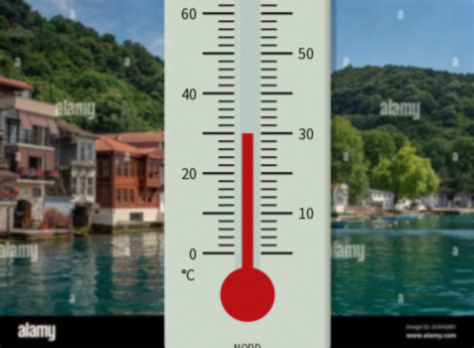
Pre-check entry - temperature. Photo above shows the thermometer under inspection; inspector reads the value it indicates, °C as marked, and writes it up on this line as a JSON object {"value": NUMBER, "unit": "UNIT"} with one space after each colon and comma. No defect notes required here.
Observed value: {"value": 30, "unit": "°C"}
